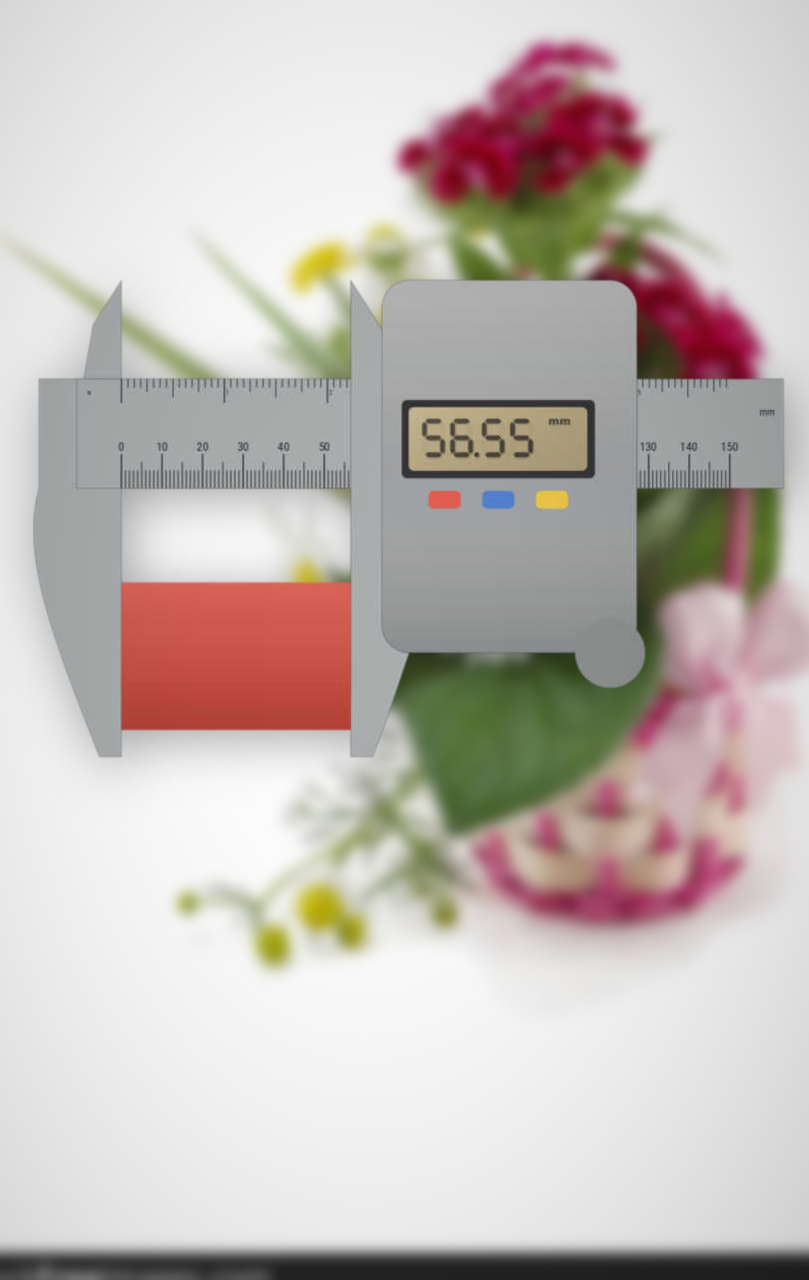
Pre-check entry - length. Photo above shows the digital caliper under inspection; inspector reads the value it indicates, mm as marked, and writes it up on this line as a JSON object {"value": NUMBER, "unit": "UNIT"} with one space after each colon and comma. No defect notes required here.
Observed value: {"value": 56.55, "unit": "mm"}
